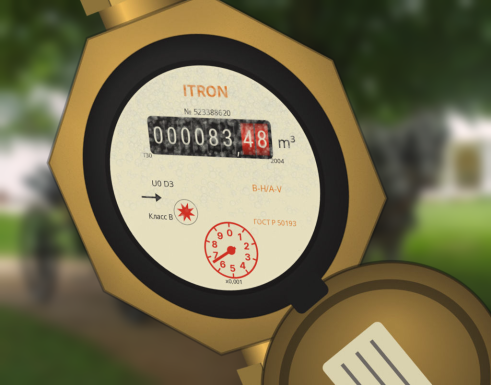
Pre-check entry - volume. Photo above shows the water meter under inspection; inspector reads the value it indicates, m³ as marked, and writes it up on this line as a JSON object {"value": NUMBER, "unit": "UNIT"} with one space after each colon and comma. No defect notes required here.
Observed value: {"value": 83.486, "unit": "m³"}
